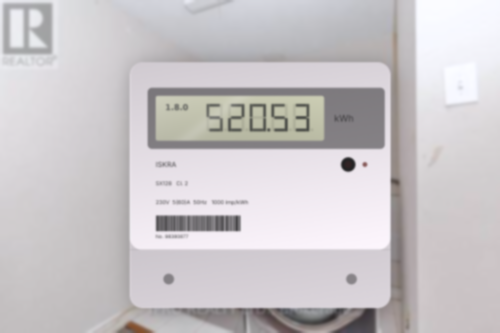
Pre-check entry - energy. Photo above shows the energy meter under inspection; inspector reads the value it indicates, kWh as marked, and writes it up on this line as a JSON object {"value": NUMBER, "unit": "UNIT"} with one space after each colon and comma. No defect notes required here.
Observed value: {"value": 520.53, "unit": "kWh"}
